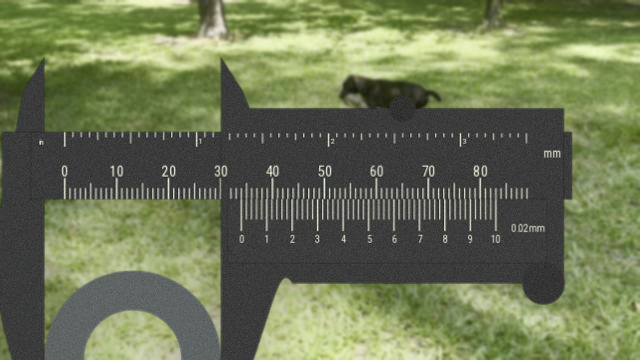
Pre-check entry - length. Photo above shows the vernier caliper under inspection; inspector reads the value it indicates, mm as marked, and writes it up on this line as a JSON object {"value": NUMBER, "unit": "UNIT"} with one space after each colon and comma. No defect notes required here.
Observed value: {"value": 34.0, "unit": "mm"}
